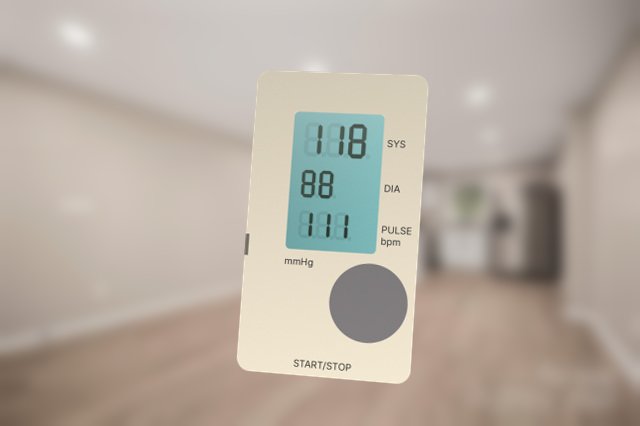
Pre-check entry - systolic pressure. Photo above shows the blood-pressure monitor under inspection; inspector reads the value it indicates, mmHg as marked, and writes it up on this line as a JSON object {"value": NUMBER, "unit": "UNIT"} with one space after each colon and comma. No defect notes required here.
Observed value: {"value": 118, "unit": "mmHg"}
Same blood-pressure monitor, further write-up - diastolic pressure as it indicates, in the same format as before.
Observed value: {"value": 88, "unit": "mmHg"}
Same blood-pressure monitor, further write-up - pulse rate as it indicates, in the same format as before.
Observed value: {"value": 111, "unit": "bpm"}
